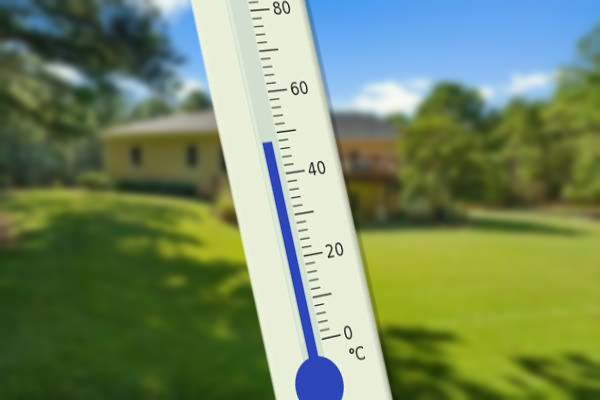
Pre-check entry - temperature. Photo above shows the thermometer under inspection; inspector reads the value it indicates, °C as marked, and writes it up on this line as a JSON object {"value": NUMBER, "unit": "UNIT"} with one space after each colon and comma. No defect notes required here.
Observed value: {"value": 48, "unit": "°C"}
